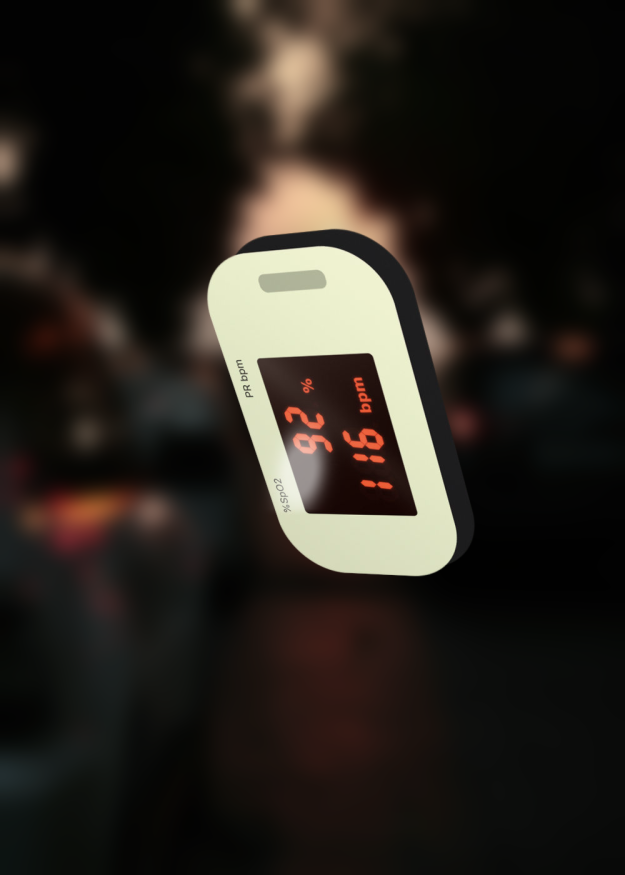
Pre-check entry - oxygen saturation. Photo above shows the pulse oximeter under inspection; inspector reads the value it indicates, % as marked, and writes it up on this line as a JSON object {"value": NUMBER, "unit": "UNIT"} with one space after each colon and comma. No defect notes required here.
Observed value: {"value": 92, "unit": "%"}
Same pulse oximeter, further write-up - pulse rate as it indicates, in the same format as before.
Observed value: {"value": 116, "unit": "bpm"}
